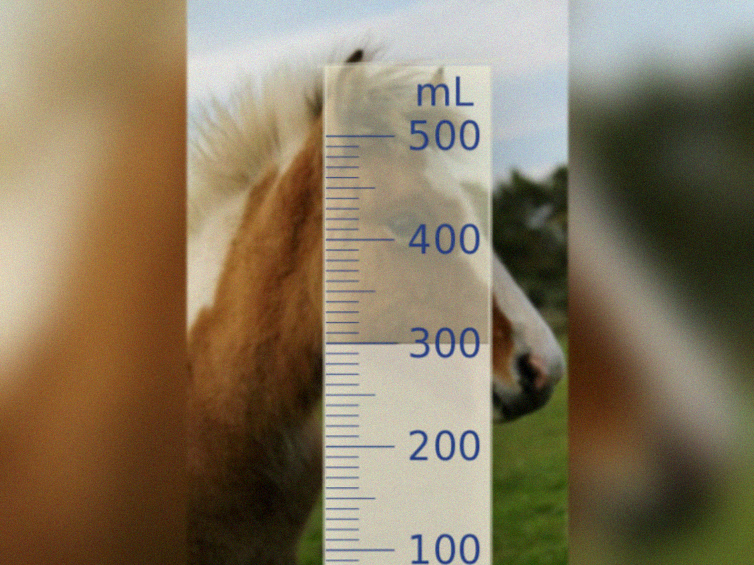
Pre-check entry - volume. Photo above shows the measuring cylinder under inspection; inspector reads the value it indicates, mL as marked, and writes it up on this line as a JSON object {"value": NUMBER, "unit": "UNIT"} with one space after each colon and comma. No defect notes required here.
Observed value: {"value": 300, "unit": "mL"}
